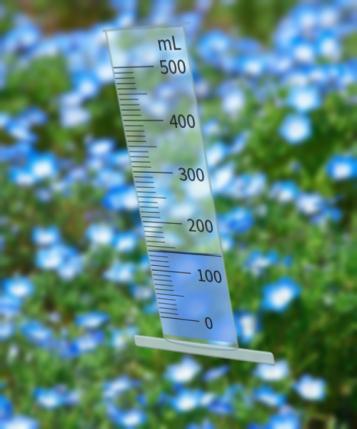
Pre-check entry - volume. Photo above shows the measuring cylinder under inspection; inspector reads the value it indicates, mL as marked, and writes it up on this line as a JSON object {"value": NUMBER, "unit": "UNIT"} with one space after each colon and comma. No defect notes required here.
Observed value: {"value": 140, "unit": "mL"}
